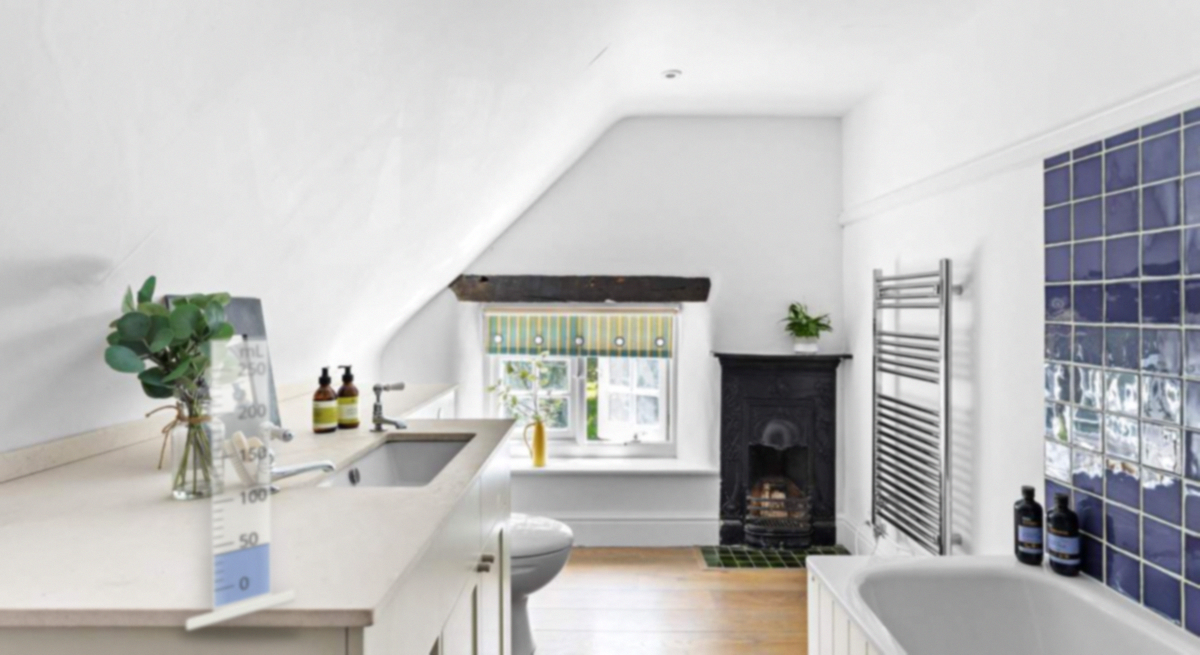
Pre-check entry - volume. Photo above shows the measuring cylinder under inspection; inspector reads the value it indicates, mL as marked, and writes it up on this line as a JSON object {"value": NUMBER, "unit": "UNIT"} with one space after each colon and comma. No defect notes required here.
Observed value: {"value": 40, "unit": "mL"}
